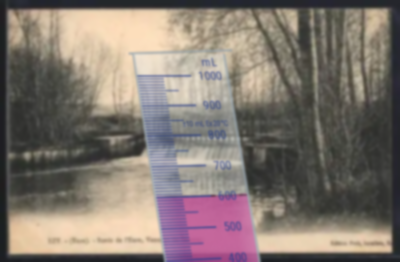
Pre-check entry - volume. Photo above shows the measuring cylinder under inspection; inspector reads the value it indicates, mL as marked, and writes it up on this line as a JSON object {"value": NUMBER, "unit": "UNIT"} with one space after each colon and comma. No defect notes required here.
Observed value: {"value": 600, "unit": "mL"}
